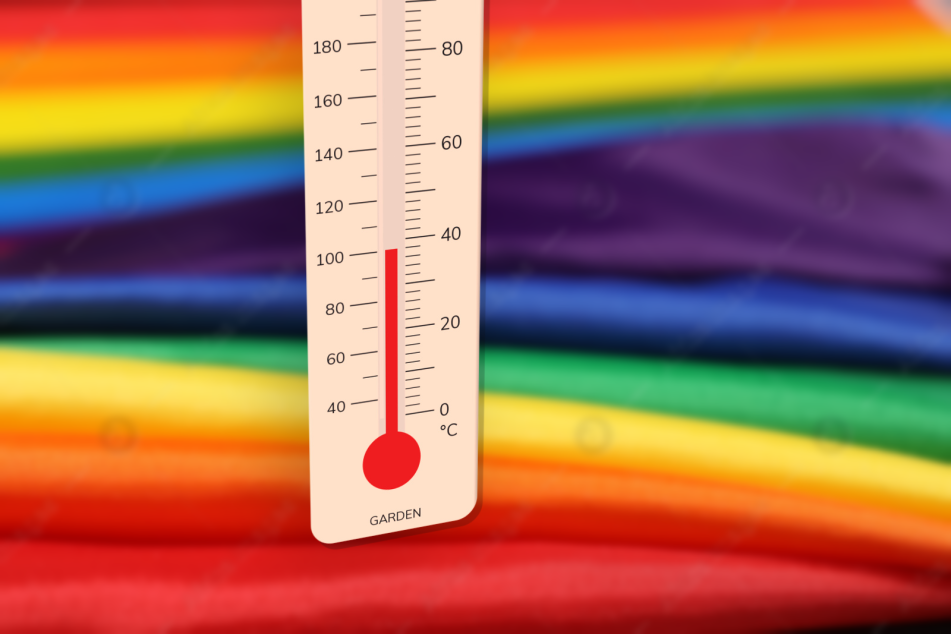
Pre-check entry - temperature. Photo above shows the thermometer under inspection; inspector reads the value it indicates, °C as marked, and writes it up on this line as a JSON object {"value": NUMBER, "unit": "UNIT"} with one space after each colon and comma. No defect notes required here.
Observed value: {"value": 38, "unit": "°C"}
